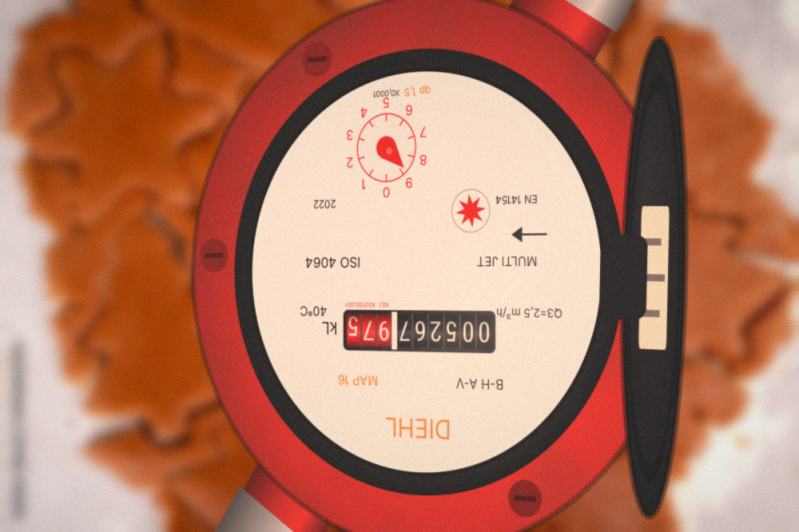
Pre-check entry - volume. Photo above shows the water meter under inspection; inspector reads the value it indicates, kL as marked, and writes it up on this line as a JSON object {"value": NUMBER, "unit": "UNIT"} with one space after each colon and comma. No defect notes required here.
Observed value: {"value": 5267.9748, "unit": "kL"}
